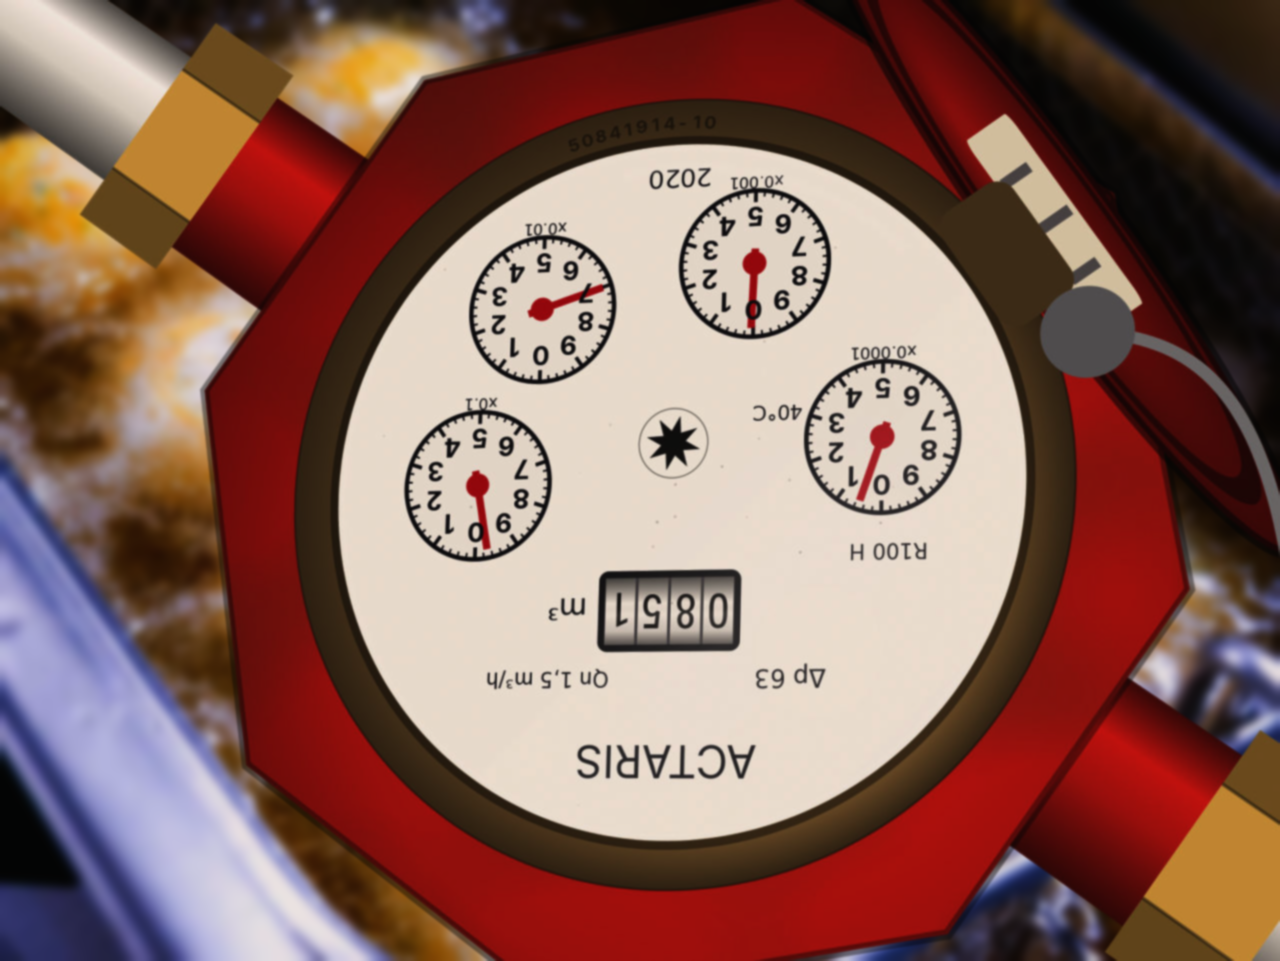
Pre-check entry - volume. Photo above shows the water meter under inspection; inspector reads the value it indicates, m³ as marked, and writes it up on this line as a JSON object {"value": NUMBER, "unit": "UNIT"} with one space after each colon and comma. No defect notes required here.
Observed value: {"value": 850.9700, "unit": "m³"}
